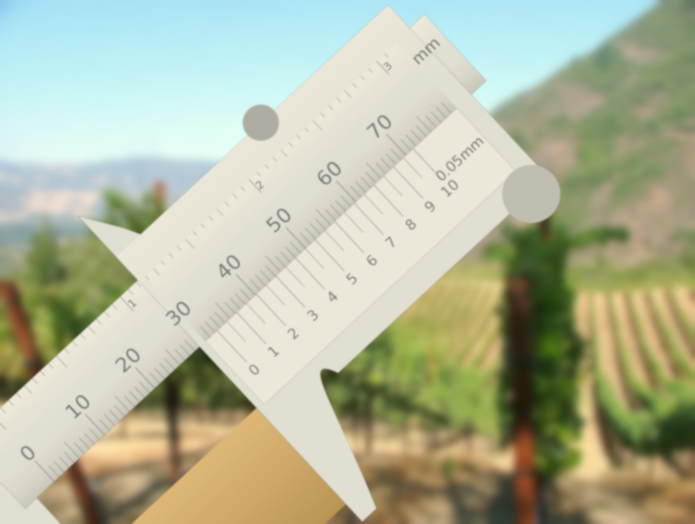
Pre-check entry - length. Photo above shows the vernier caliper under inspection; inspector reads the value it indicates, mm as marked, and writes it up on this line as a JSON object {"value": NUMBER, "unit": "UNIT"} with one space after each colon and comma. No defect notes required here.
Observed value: {"value": 32.4, "unit": "mm"}
